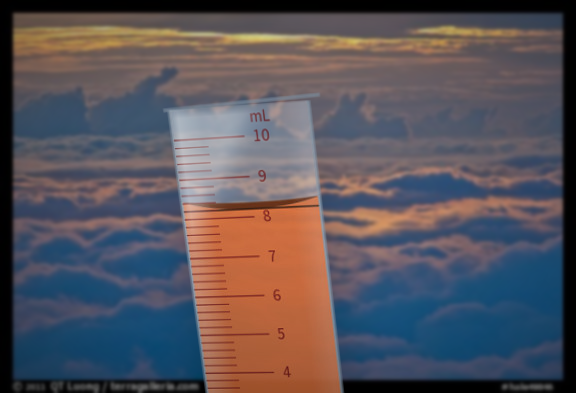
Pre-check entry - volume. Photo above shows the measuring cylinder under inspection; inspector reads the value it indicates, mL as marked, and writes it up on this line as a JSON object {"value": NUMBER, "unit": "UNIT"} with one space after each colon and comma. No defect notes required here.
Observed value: {"value": 8.2, "unit": "mL"}
